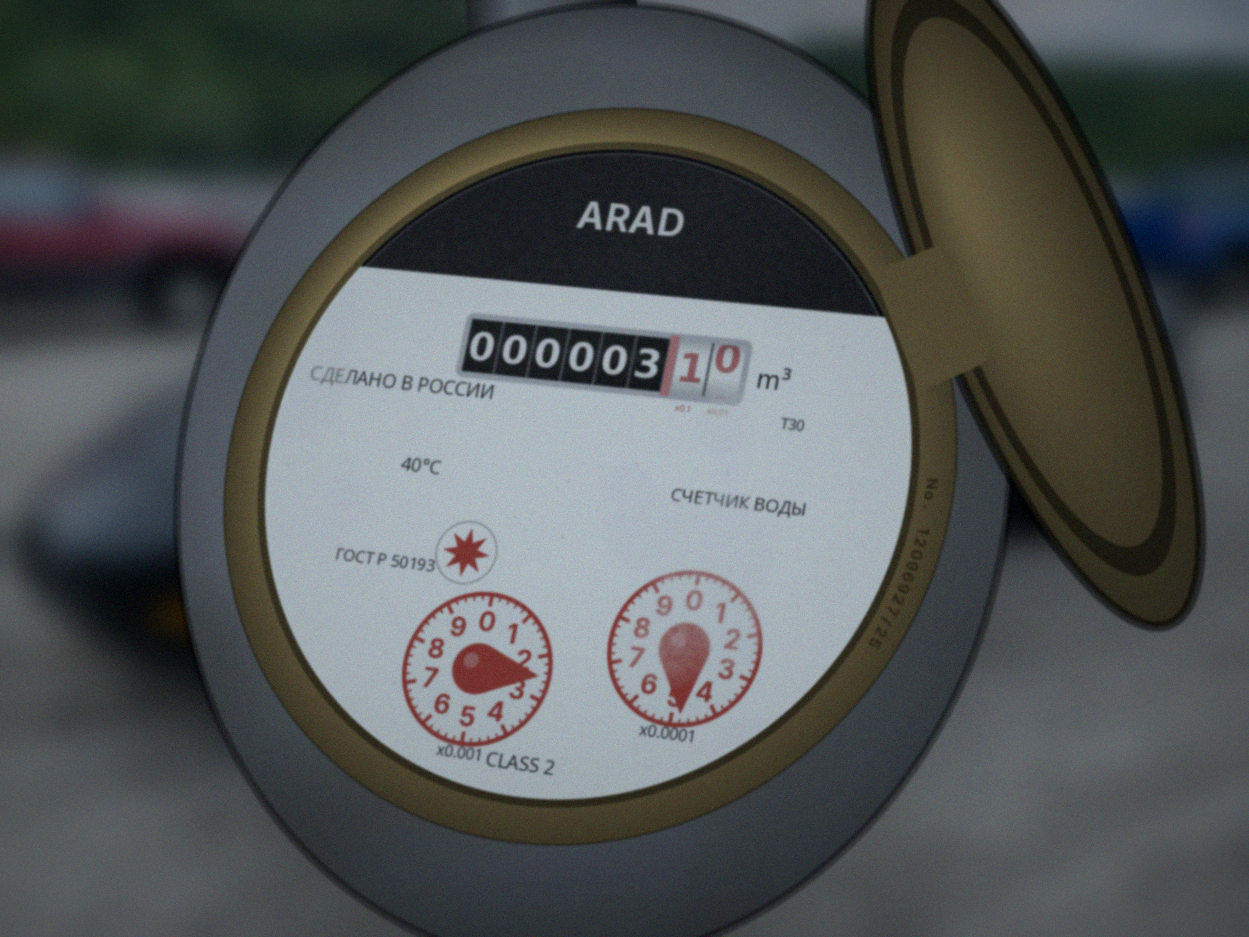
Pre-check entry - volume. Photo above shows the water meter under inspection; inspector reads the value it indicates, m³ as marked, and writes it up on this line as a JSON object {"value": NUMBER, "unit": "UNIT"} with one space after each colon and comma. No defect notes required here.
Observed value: {"value": 3.1024, "unit": "m³"}
